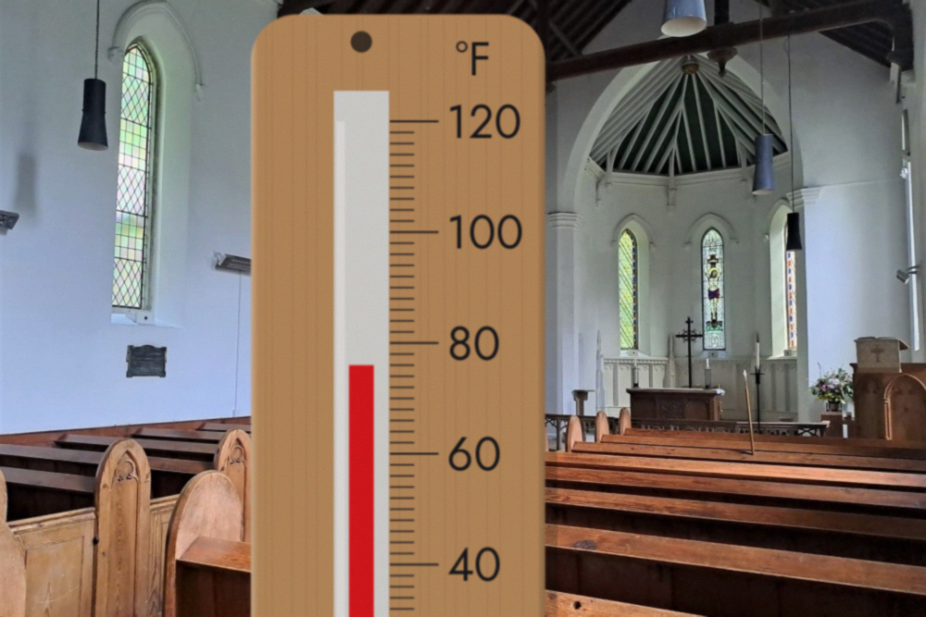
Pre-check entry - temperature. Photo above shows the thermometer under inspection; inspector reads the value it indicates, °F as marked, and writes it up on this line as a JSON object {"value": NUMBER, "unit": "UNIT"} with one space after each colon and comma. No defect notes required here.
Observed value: {"value": 76, "unit": "°F"}
